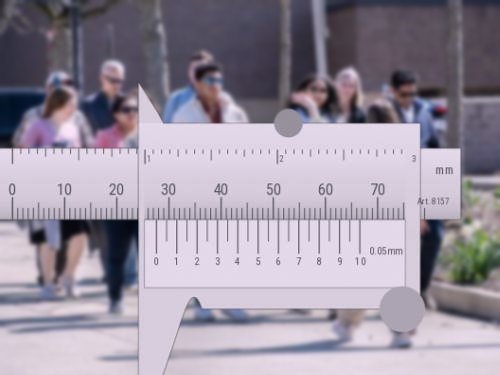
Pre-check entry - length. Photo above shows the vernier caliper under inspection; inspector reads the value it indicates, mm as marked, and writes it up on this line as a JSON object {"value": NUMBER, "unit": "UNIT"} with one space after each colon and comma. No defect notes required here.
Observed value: {"value": 27.6, "unit": "mm"}
